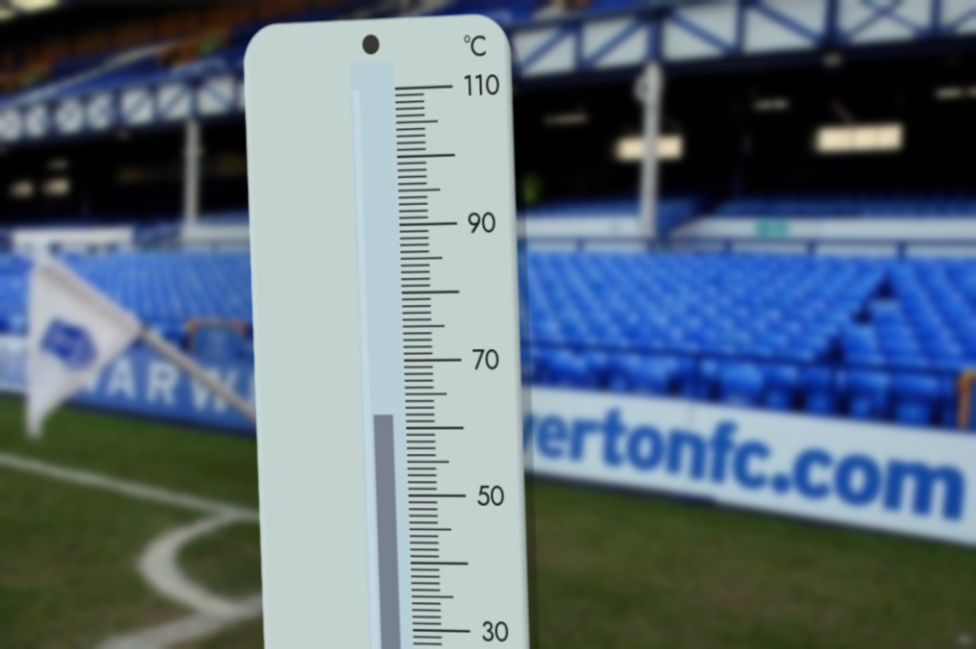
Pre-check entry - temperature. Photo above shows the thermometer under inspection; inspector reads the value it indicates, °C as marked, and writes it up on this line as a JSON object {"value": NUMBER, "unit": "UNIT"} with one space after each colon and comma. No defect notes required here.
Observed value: {"value": 62, "unit": "°C"}
